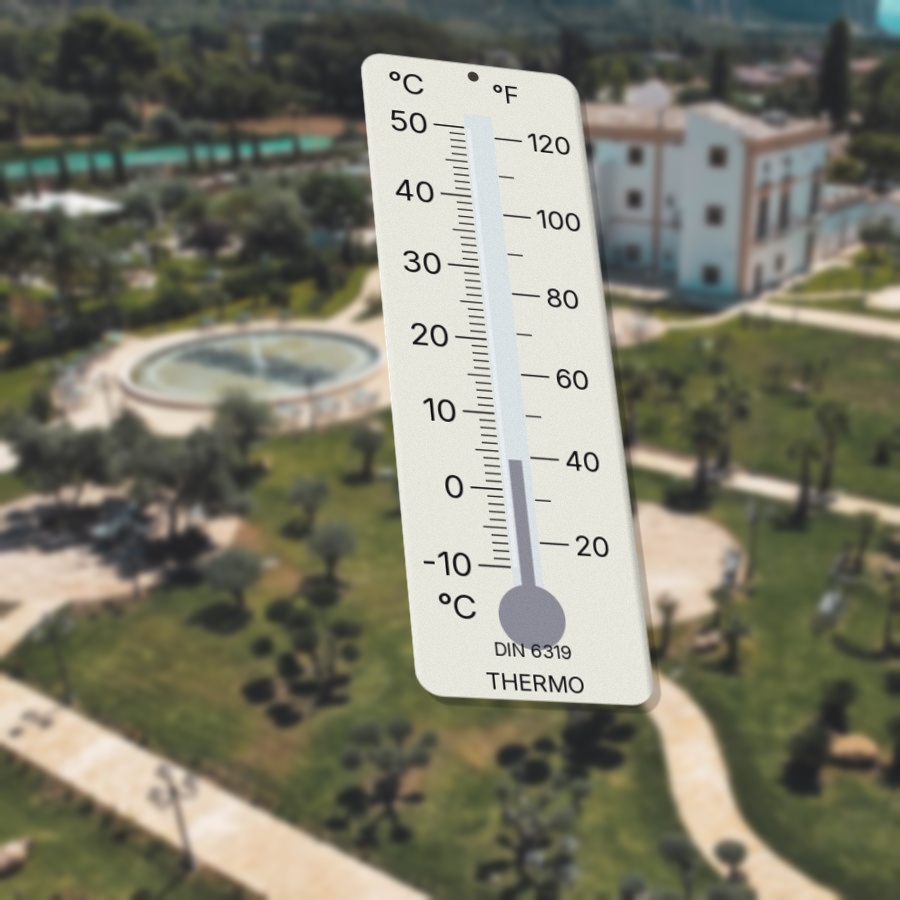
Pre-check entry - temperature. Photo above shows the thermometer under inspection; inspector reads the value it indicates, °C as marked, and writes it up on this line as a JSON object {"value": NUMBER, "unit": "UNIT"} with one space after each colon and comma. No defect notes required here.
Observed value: {"value": 4, "unit": "°C"}
